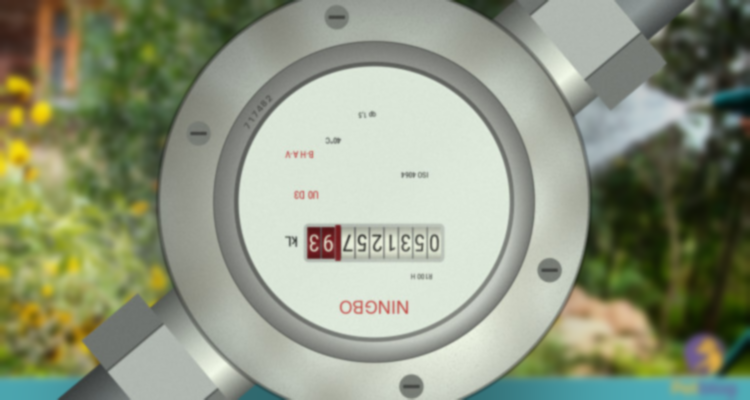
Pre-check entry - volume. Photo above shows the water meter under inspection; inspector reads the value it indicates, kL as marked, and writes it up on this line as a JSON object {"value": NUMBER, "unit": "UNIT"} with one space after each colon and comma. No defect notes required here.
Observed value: {"value": 531257.93, "unit": "kL"}
